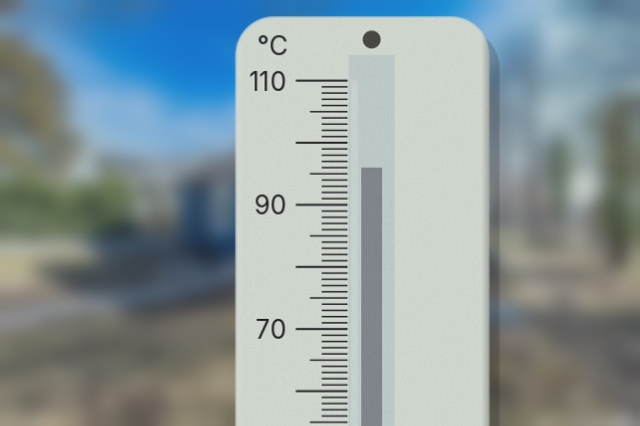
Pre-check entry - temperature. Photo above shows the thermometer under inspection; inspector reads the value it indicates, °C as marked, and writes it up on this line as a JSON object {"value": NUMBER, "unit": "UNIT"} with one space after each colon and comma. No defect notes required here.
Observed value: {"value": 96, "unit": "°C"}
